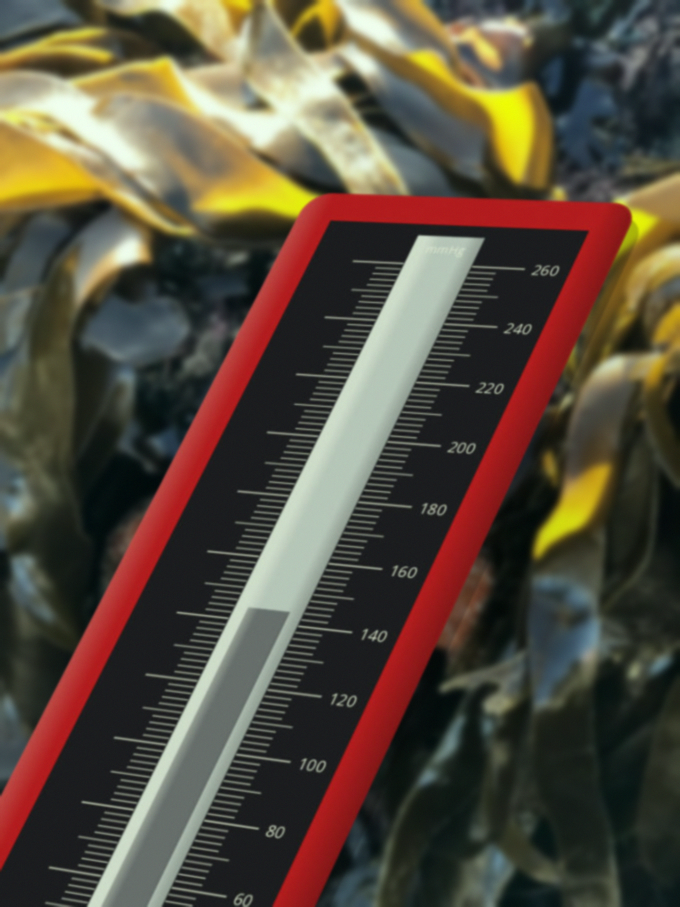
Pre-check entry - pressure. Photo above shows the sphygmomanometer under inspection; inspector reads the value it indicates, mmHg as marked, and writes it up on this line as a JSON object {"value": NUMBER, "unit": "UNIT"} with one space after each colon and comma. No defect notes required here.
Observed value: {"value": 144, "unit": "mmHg"}
